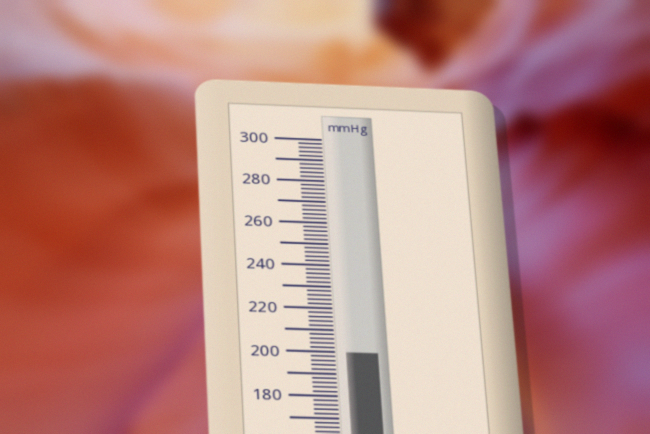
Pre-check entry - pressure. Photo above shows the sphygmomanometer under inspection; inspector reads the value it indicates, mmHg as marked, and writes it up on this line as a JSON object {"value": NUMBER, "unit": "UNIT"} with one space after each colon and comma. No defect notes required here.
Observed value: {"value": 200, "unit": "mmHg"}
